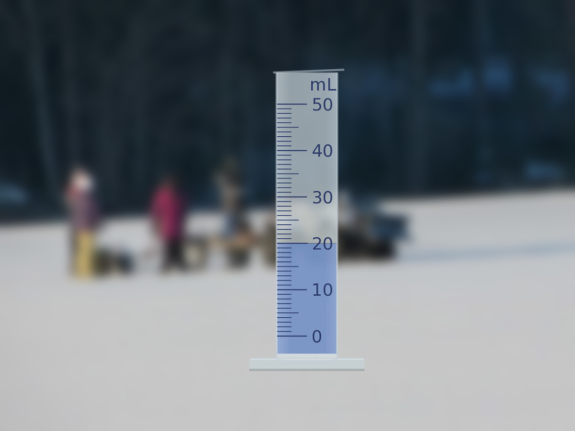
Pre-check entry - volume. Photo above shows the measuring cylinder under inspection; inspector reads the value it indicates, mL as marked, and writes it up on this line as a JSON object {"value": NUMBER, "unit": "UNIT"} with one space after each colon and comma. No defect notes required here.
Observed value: {"value": 20, "unit": "mL"}
